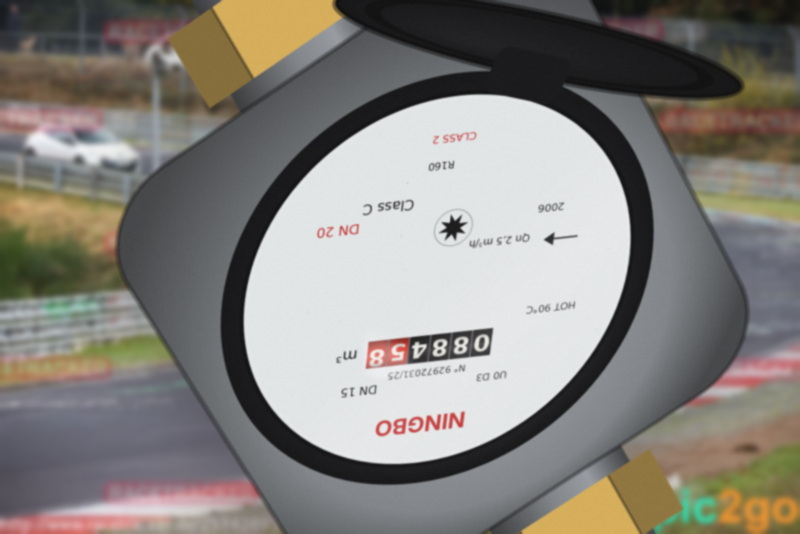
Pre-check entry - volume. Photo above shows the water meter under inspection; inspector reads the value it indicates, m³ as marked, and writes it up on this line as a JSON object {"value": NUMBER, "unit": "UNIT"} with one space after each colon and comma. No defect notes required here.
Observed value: {"value": 884.58, "unit": "m³"}
